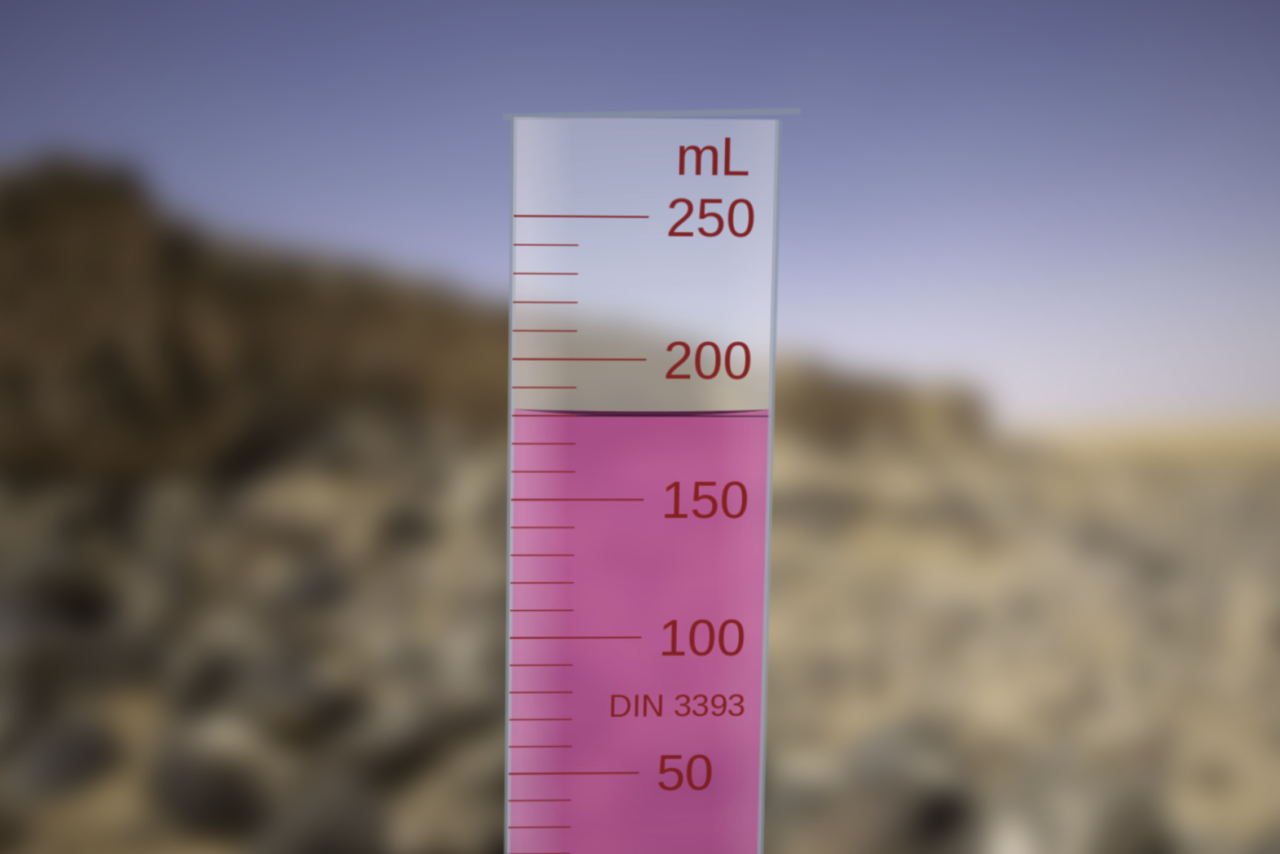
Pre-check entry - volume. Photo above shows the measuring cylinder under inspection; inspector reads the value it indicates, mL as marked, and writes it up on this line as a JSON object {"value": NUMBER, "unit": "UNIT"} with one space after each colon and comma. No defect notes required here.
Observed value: {"value": 180, "unit": "mL"}
